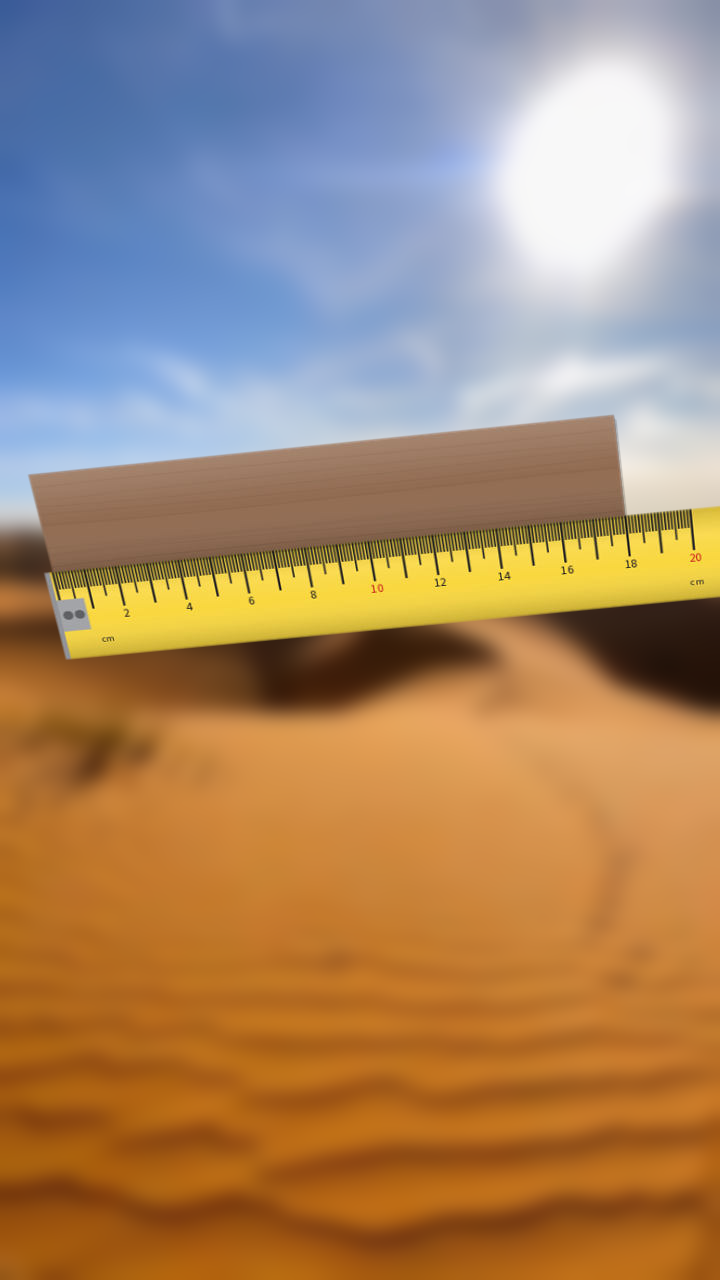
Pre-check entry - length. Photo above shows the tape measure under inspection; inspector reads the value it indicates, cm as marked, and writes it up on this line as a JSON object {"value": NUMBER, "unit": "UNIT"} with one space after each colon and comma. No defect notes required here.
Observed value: {"value": 18, "unit": "cm"}
